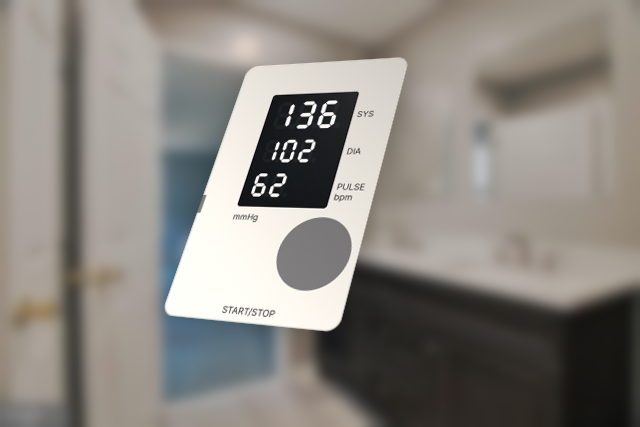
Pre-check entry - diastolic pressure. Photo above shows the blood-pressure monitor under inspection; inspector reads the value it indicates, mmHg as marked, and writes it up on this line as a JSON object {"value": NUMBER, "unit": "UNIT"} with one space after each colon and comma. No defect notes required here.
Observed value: {"value": 102, "unit": "mmHg"}
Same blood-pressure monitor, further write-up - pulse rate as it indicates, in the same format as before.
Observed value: {"value": 62, "unit": "bpm"}
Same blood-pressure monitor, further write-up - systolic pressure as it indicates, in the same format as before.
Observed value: {"value": 136, "unit": "mmHg"}
